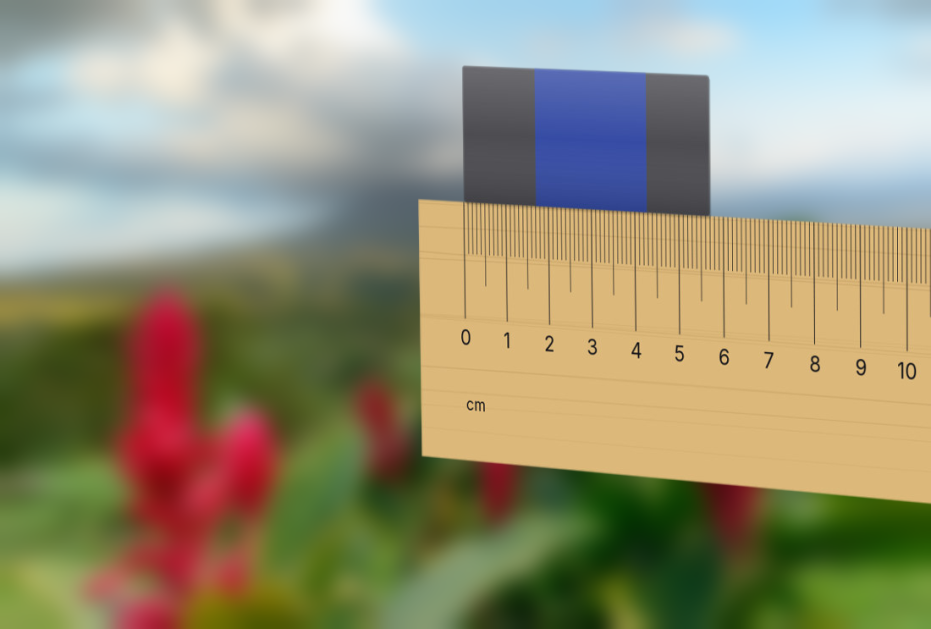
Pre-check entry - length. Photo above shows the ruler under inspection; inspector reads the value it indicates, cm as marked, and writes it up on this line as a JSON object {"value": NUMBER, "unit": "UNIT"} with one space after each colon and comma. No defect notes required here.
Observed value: {"value": 5.7, "unit": "cm"}
